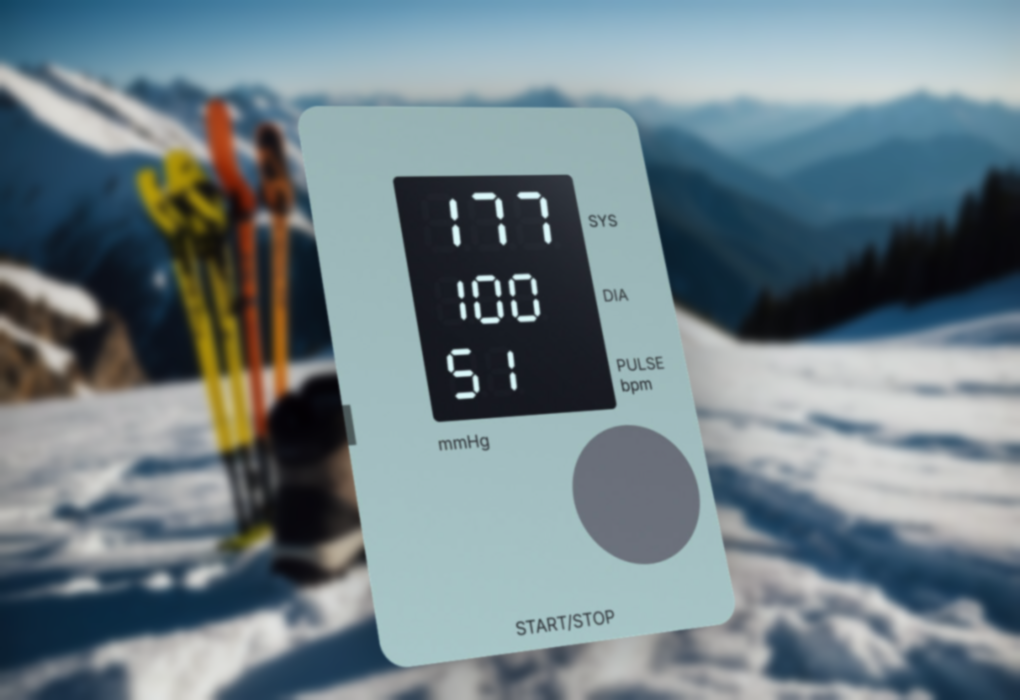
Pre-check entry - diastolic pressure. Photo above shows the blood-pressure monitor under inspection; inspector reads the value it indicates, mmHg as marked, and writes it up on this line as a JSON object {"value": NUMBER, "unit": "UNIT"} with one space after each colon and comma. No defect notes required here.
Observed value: {"value": 100, "unit": "mmHg"}
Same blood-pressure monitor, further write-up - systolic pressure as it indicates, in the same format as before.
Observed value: {"value": 177, "unit": "mmHg"}
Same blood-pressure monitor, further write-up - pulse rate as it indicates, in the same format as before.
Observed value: {"value": 51, "unit": "bpm"}
